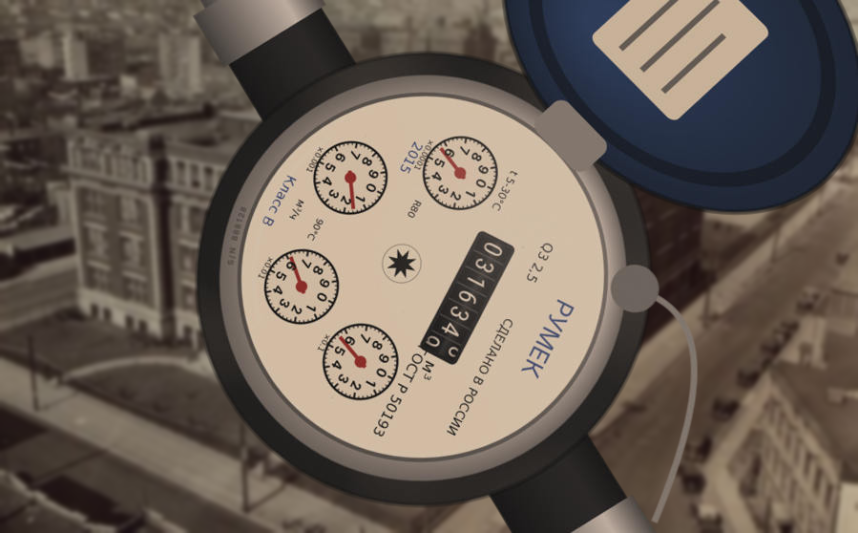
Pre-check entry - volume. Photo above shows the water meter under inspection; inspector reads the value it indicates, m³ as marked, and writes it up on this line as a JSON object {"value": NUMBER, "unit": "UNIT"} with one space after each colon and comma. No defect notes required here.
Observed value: {"value": 316348.5615, "unit": "m³"}
